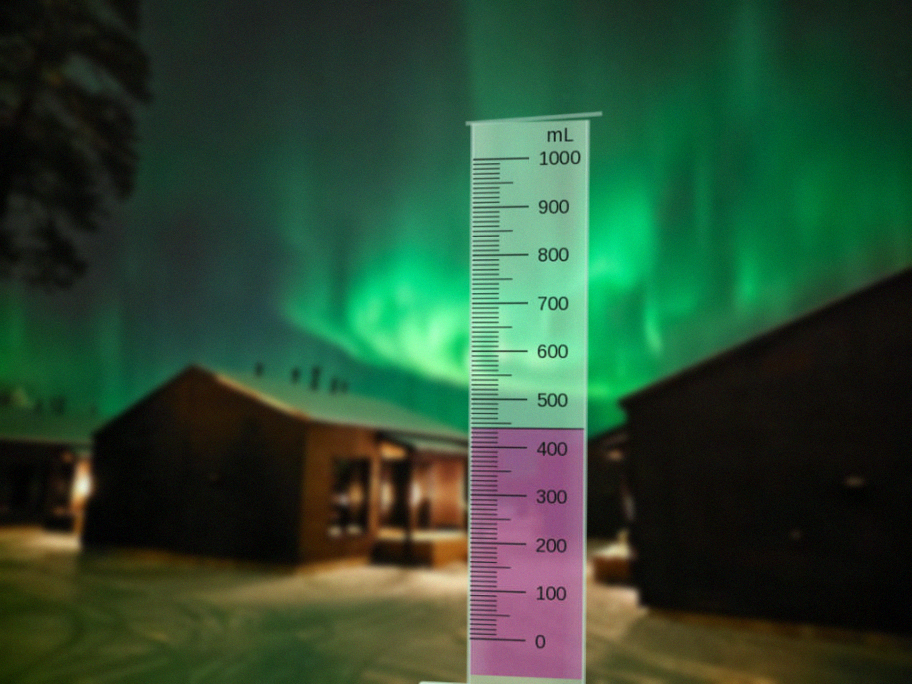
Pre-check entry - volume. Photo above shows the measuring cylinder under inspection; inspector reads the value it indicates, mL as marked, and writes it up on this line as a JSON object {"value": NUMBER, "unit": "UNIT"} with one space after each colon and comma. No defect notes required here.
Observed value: {"value": 440, "unit": "mL"}
